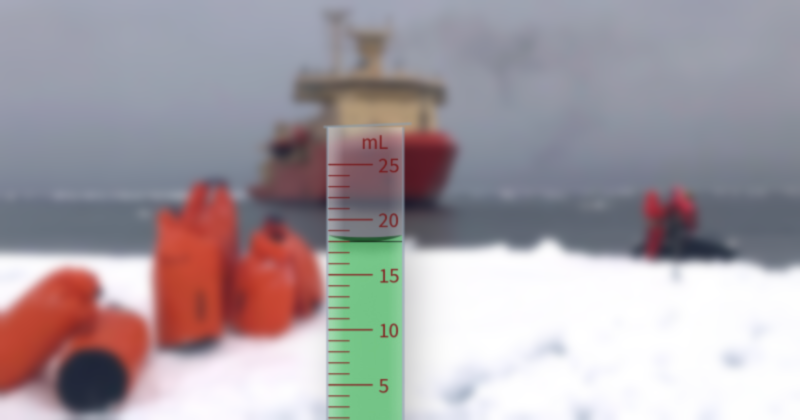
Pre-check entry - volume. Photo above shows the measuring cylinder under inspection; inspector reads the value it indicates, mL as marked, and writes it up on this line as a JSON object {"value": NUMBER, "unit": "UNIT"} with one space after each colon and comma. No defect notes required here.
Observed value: {"value": 18, "unit": "mL"}
